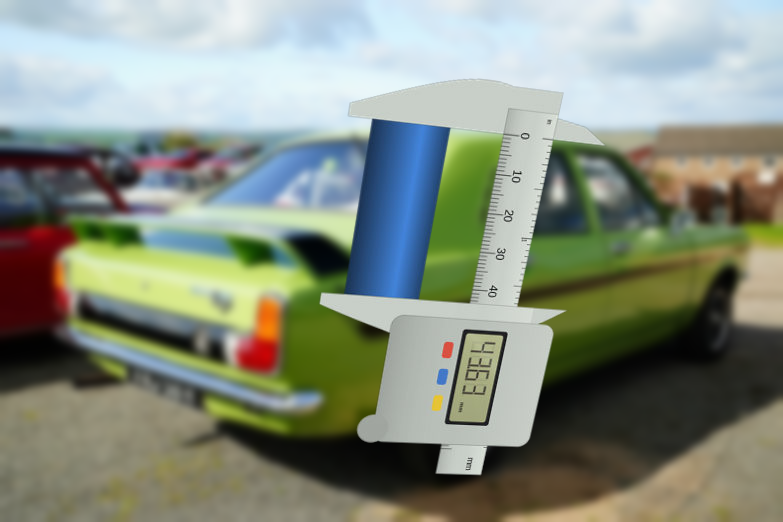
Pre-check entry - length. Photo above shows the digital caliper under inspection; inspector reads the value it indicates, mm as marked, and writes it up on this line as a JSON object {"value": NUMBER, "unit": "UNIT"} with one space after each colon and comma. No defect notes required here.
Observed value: {"value": 43.63, "unit": "mm"}
